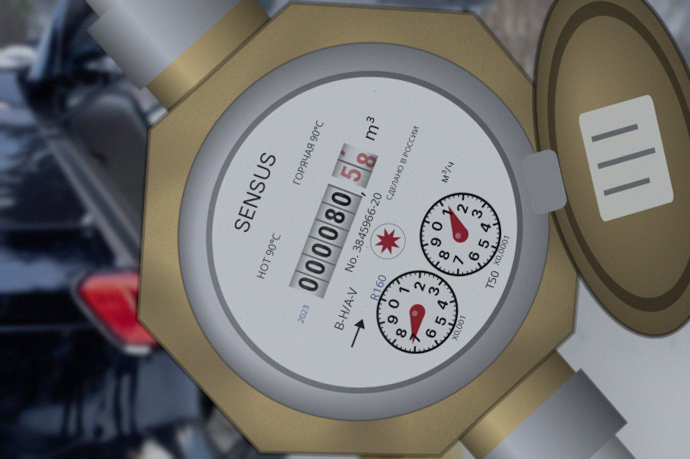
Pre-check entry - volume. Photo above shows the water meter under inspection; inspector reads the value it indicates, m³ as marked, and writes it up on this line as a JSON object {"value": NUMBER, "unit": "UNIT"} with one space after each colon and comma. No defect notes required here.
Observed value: {"value": 80.5771, "unit": "m³"}
